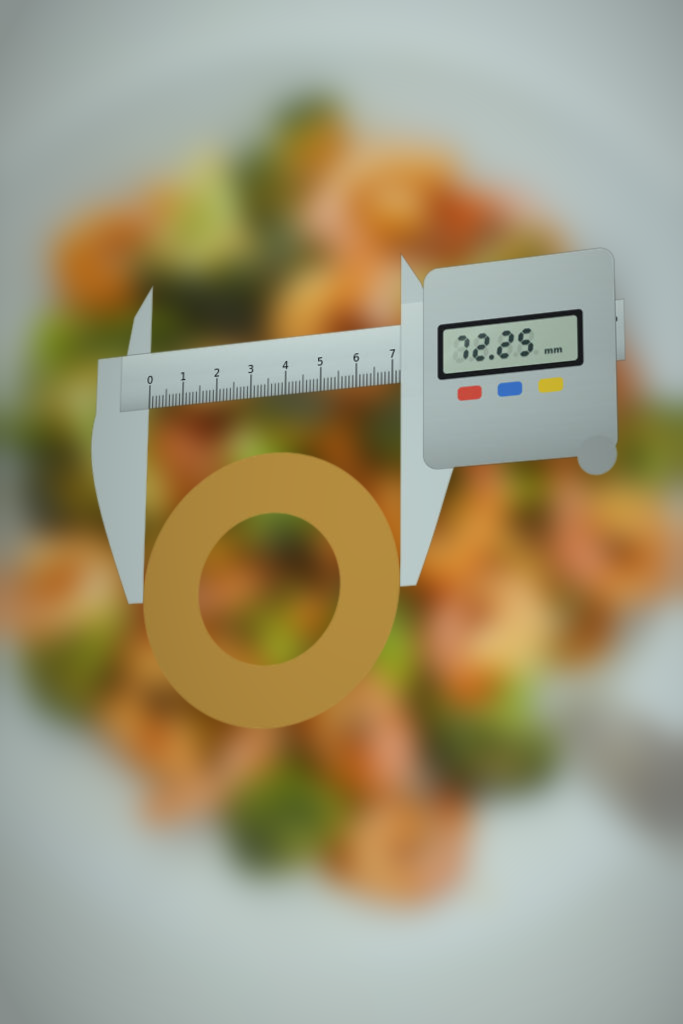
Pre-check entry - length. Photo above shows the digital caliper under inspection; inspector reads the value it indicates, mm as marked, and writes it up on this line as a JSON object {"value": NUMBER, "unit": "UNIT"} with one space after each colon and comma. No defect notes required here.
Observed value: {"value": 72.25, "unit": "mm"}
